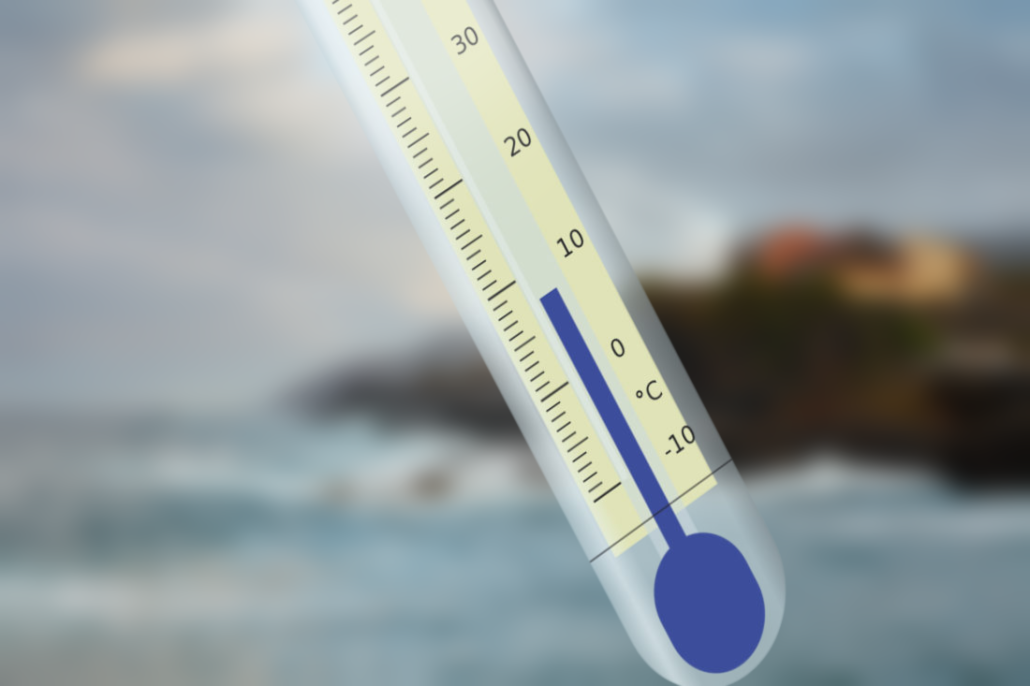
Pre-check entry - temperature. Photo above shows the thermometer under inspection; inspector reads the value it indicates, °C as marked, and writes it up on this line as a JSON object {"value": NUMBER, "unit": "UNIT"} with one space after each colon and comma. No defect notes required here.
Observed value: {"value": 7.5, "unit": "°C"}
